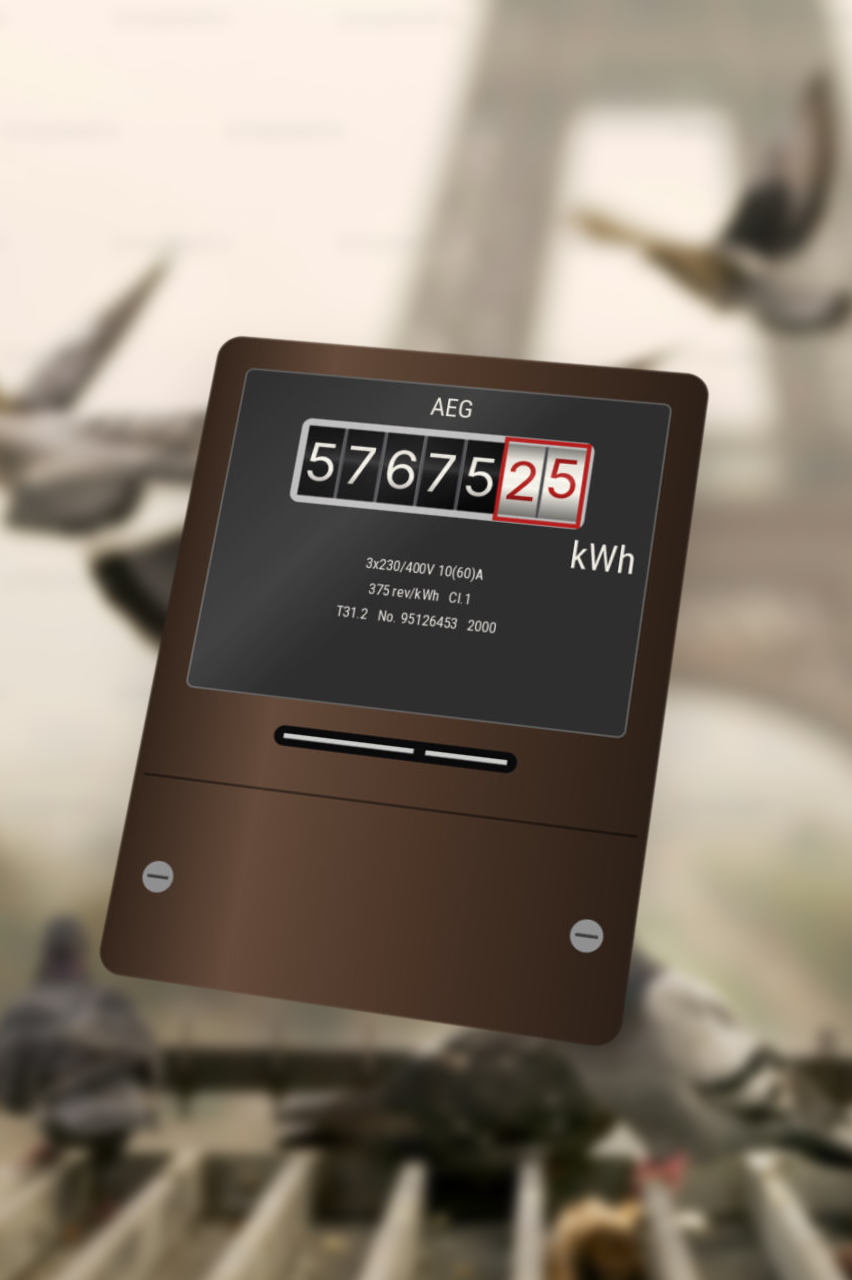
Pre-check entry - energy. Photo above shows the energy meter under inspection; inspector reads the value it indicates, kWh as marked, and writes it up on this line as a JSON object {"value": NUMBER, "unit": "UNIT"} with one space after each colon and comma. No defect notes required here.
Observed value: {"value": 57675.25, "unit": "kWh"}
